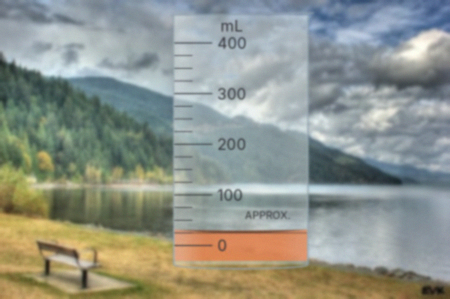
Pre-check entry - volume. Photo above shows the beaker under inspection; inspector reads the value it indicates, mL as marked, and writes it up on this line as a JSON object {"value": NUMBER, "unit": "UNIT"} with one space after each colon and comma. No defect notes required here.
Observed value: {"value": 25, "unit": "mL"}
